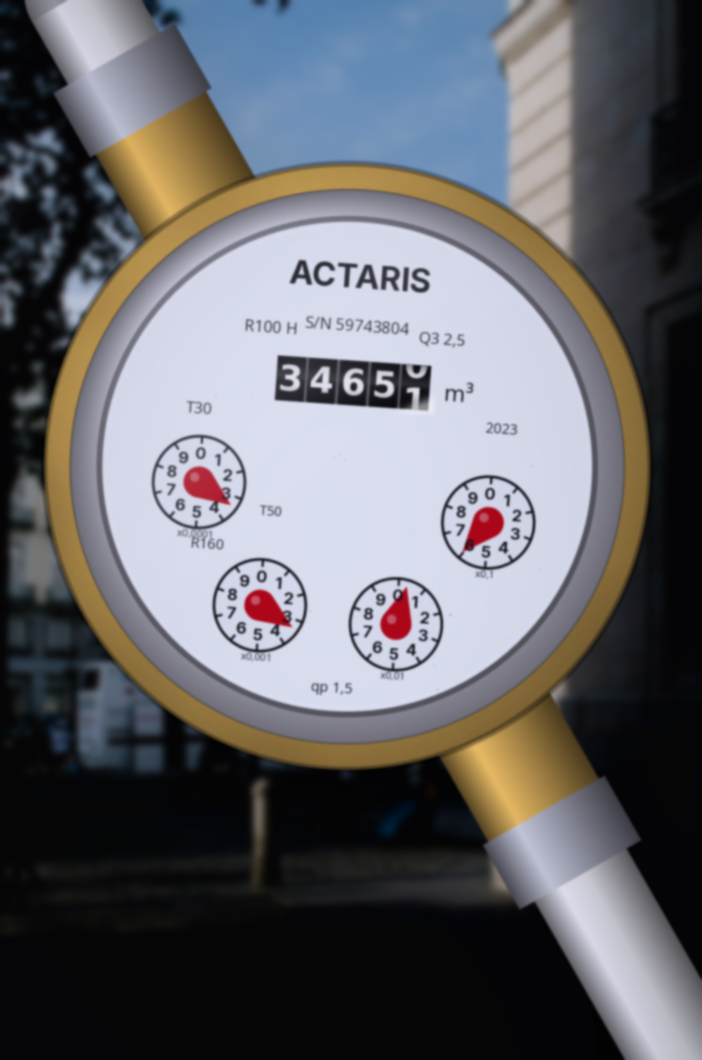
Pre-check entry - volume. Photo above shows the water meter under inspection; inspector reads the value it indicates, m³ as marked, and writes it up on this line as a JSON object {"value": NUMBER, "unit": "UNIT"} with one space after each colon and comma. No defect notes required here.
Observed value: {"value": 34650.6033, "unit": "m³"}
